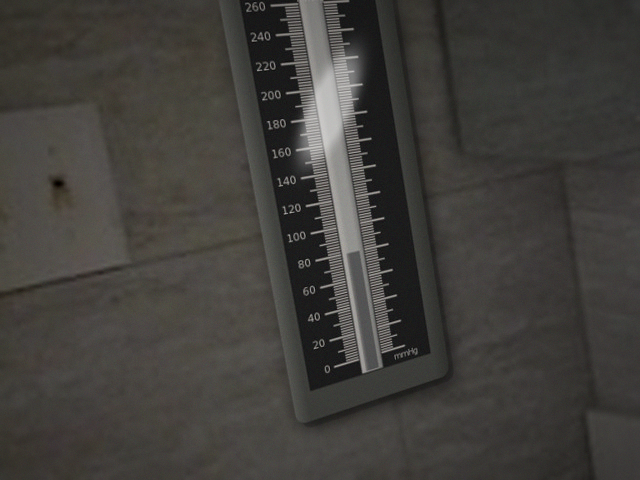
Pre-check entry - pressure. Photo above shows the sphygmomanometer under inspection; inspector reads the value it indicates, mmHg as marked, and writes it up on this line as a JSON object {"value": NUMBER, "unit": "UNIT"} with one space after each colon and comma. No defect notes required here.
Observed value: {"value": 80, "unit": "mmHg"}
